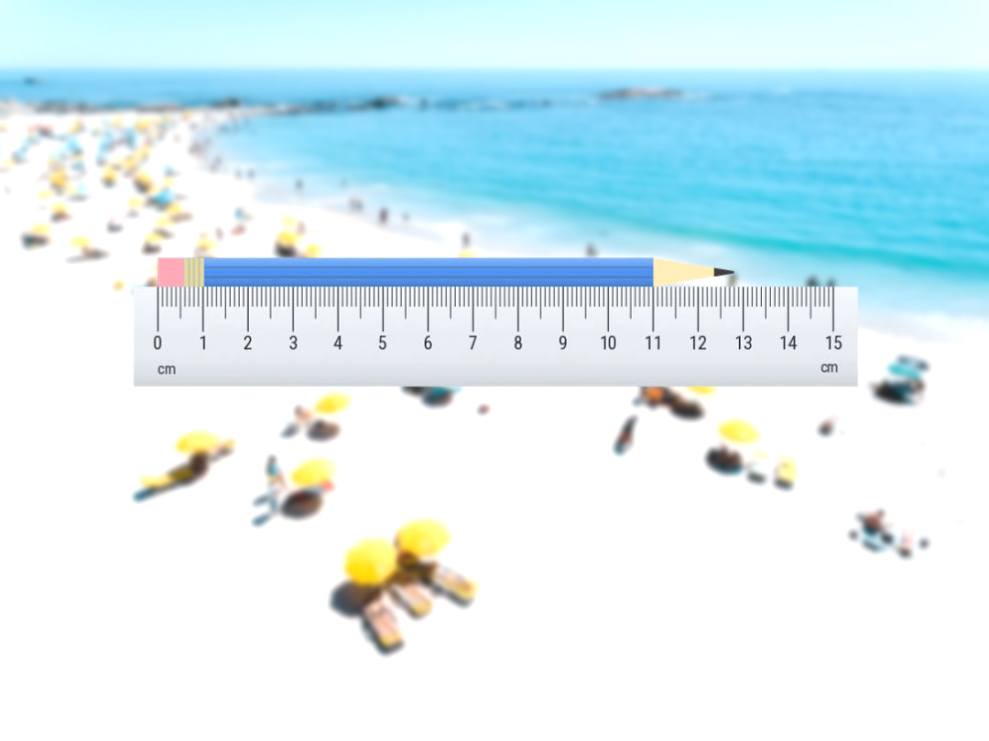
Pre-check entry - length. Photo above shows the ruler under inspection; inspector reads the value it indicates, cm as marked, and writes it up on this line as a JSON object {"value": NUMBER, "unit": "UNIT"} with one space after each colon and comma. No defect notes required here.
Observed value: {"value": 12.8, "unit": "cm"}
